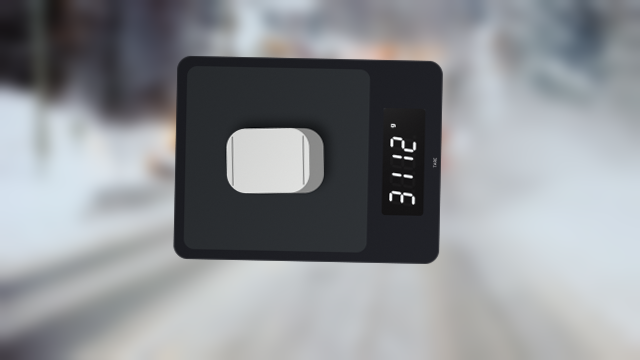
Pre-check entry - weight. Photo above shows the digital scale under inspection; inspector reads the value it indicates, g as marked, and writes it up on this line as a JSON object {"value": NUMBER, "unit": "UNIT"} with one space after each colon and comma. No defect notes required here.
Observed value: {"value": 3112, "unit": "g"}
